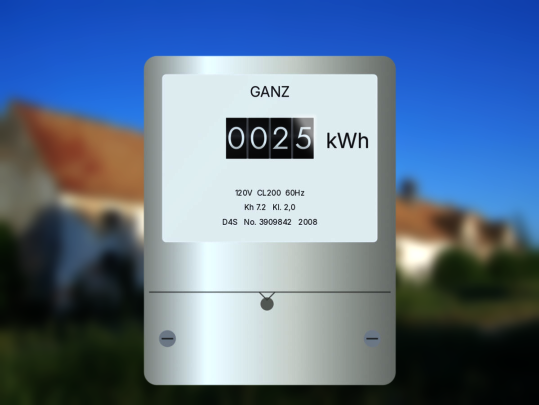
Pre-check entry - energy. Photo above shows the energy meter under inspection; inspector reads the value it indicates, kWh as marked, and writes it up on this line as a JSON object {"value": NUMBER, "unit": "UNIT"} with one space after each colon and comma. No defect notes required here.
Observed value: {"value": 25, "unit": "kWh"}
